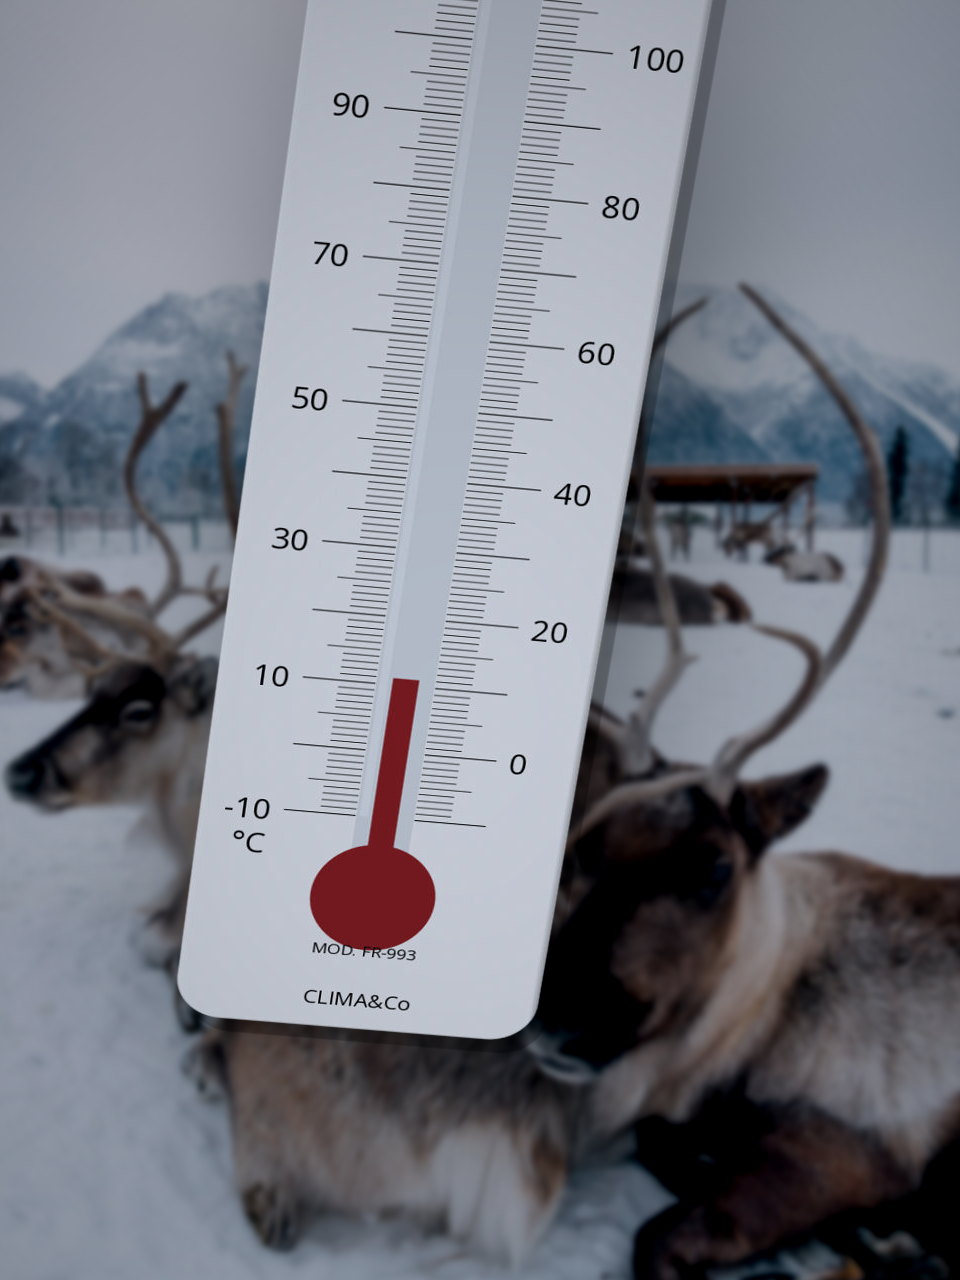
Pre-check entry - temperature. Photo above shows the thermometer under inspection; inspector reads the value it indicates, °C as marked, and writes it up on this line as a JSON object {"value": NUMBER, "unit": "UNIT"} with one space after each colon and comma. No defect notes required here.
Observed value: {"value": 11, "unit": "°C"}
